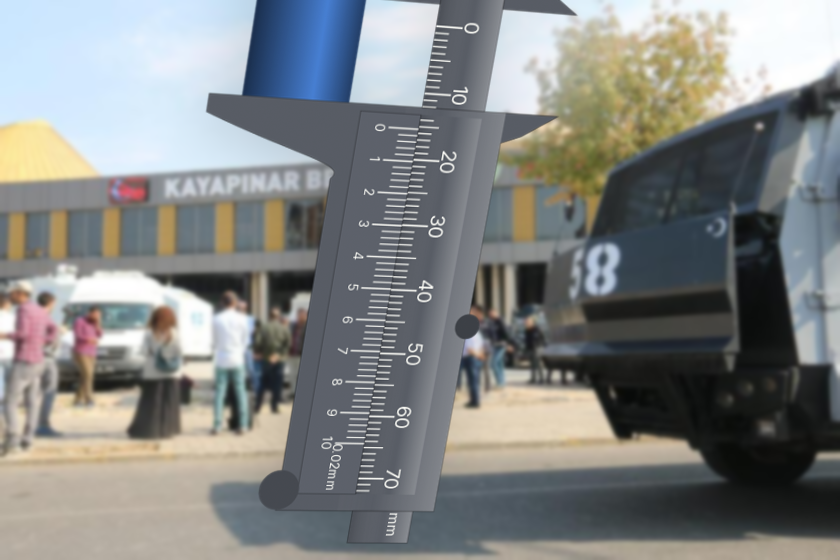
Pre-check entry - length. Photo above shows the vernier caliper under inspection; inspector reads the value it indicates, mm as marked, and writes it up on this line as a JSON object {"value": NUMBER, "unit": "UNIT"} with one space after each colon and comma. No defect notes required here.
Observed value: {"value": 15.4, "unit": "mm"}
